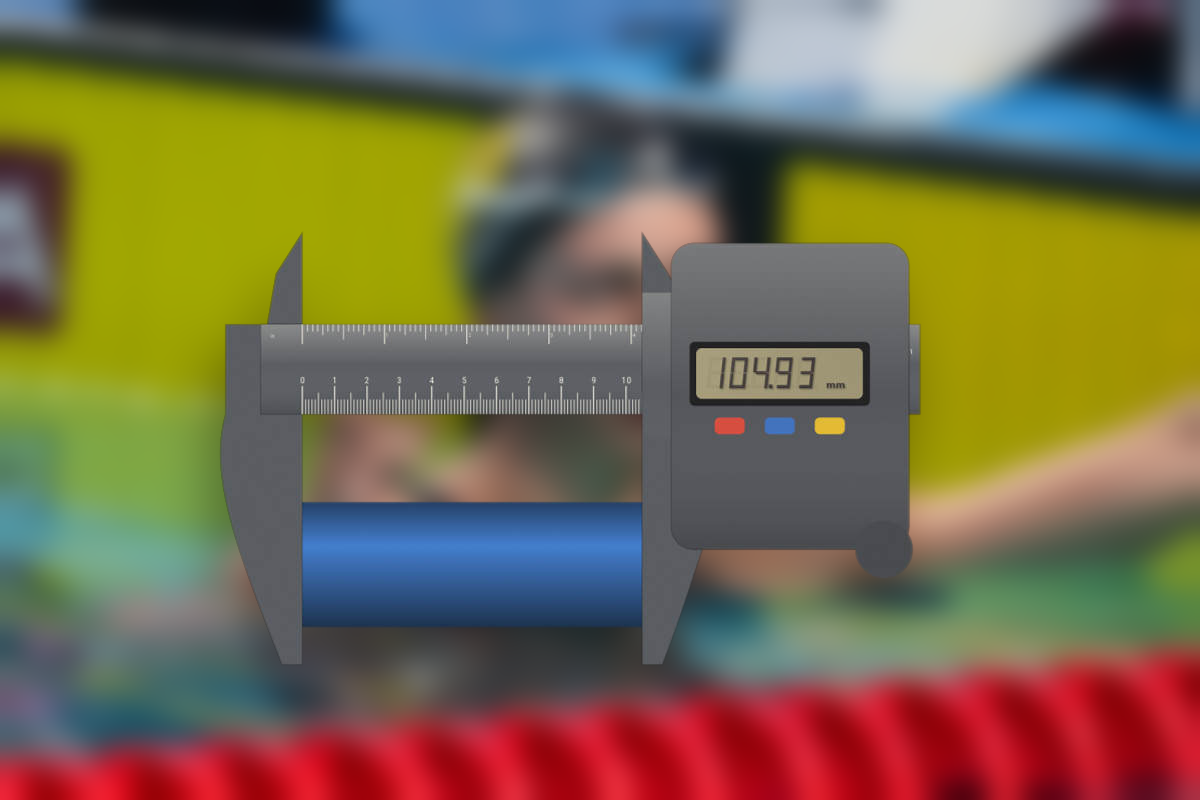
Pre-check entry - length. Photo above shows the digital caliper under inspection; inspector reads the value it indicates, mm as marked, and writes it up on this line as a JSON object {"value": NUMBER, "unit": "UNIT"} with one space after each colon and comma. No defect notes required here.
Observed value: {"value": 104.93, "unit": "mm"}
